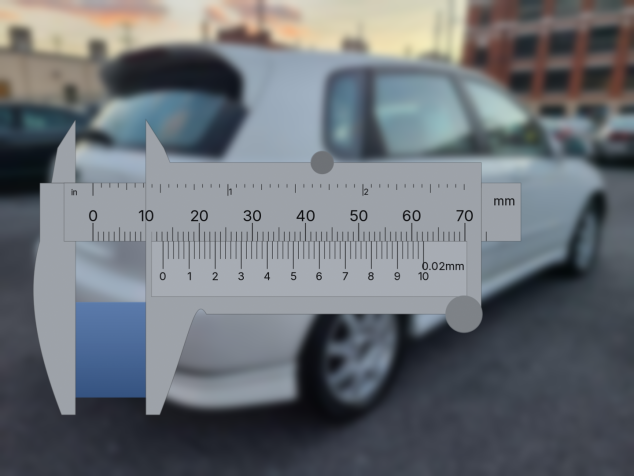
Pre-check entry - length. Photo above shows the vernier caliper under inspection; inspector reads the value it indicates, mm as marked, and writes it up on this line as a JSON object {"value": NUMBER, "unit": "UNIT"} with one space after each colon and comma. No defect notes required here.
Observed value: {"value": 13.2, "unit": "mm"}
